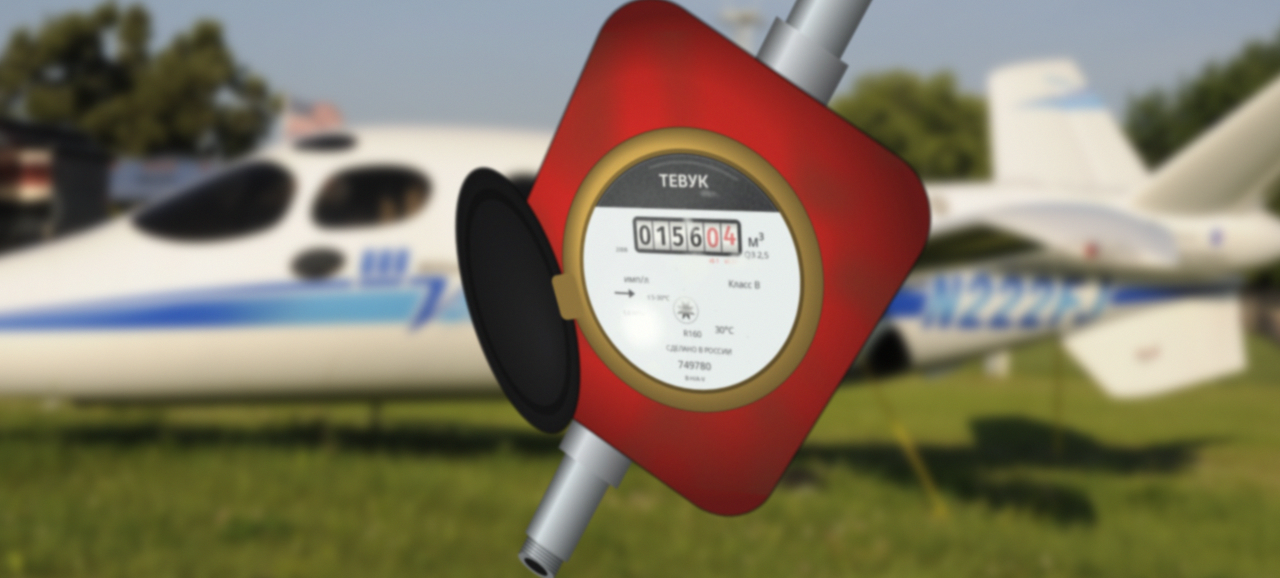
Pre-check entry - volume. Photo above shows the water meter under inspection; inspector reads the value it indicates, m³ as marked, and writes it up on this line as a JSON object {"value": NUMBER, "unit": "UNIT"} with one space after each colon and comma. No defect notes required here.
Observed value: {"value": 156.04, "unit": "m³"}
